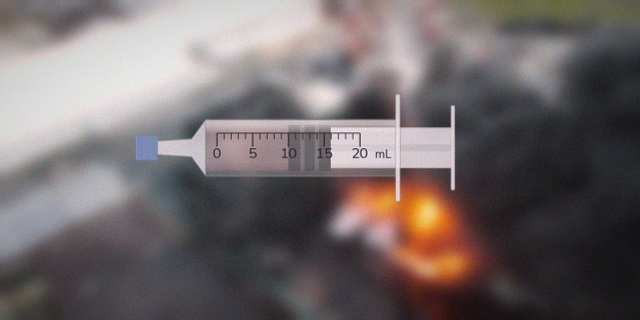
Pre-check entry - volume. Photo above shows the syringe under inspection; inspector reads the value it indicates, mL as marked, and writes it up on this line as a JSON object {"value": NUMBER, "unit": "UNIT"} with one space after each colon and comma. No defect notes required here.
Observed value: {"value": 10, "unit": "mL"}
